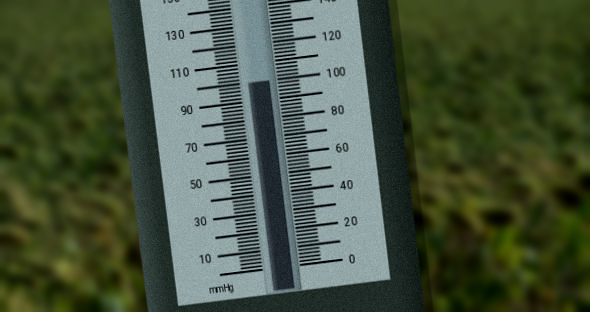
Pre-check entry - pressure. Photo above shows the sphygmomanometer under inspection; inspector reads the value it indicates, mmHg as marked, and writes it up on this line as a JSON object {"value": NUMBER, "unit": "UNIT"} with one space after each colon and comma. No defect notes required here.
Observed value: {"value": 100, "unit": "mmHg"}
